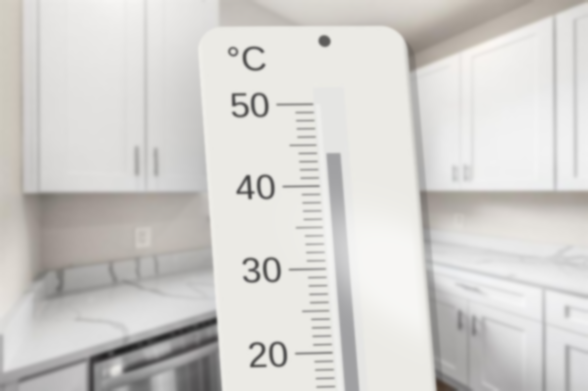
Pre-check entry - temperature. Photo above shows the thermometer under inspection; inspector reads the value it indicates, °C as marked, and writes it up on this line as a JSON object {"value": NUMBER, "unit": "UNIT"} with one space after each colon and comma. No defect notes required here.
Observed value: {"value": 44, "unit": "°C"}
